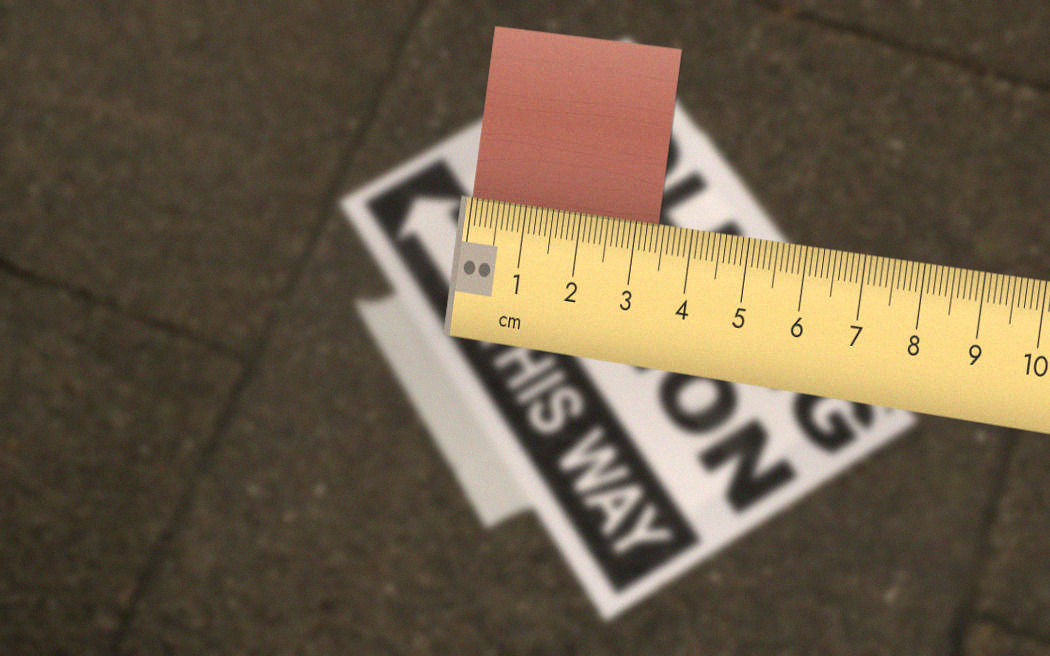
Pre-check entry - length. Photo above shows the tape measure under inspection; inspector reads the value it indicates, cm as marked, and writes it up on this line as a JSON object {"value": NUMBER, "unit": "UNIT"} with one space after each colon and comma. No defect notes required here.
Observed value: {"value": 3.4, "unit": "cm"}
